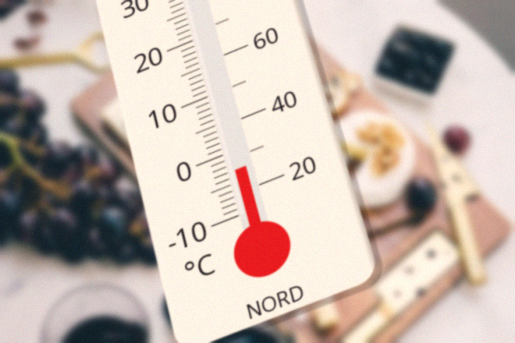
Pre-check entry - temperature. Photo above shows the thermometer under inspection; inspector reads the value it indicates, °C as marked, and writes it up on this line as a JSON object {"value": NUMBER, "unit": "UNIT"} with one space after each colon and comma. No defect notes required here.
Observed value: {"value": -3, "unit": "°C"}
